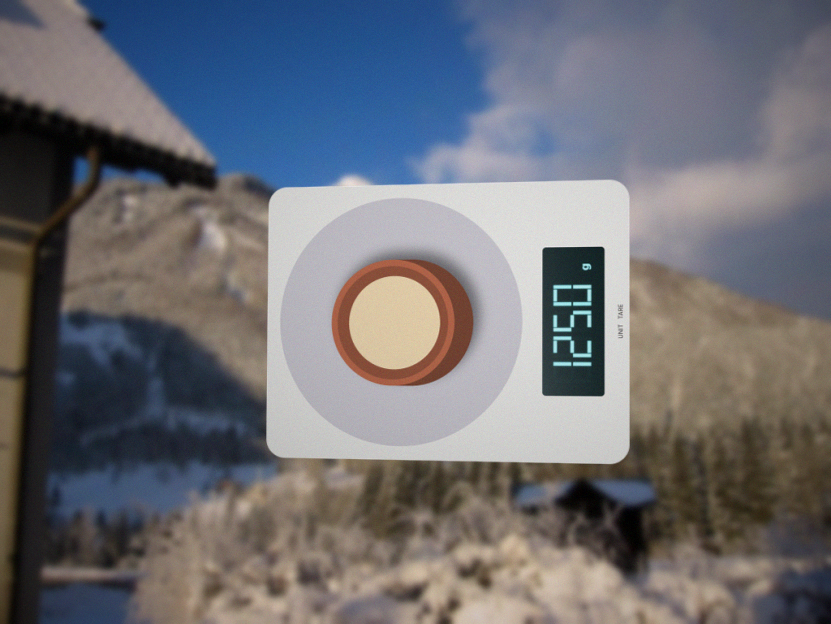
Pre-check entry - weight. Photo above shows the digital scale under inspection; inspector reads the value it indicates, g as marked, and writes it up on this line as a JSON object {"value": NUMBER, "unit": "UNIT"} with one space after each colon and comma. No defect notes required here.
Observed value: {"value": 1250, "unit": "g"}
